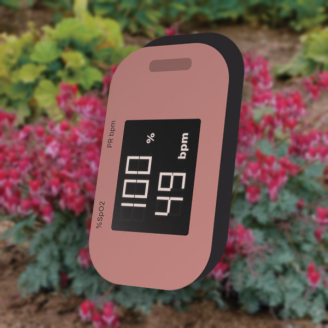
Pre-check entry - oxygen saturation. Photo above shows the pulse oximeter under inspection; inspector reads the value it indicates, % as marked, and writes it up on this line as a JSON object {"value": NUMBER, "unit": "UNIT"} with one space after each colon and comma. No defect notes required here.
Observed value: {"value": 100, "unit": "%"}
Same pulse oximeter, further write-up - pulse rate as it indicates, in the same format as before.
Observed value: {"value": 49, "unit": "bpm"}
